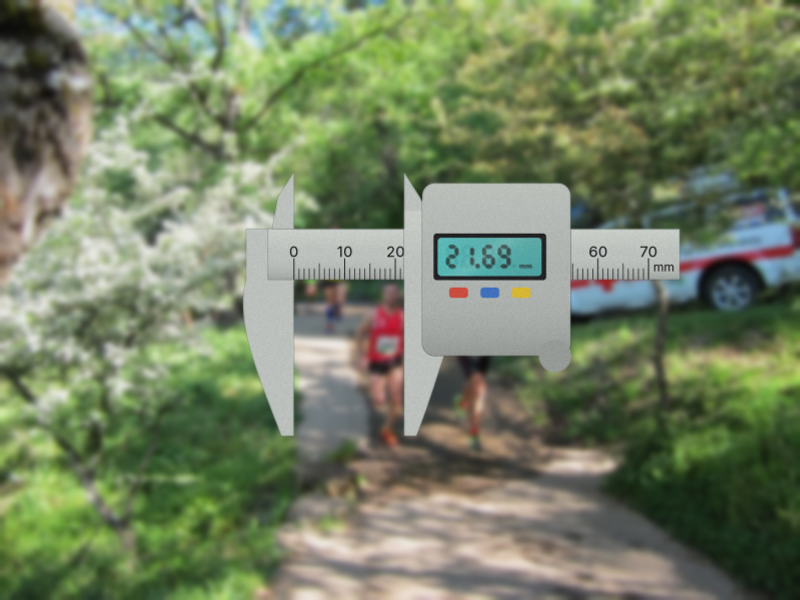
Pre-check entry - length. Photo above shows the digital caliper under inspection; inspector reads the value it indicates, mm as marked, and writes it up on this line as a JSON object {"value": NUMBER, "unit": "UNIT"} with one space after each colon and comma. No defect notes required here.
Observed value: {"value": 21.69, "unit": "mm"}
